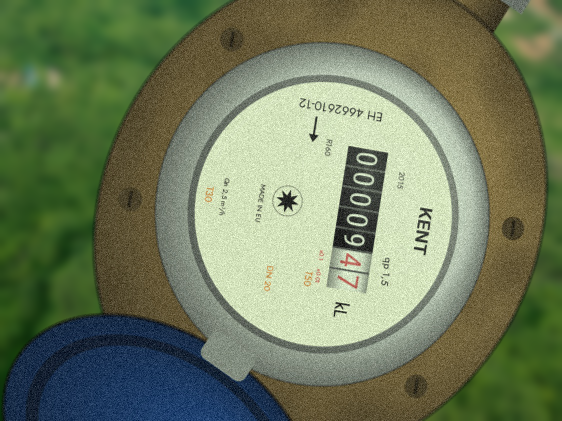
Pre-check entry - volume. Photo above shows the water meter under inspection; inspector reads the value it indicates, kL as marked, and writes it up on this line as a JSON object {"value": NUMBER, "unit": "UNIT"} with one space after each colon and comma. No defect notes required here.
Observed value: {"value": 9.47, "unit": "kL"}
